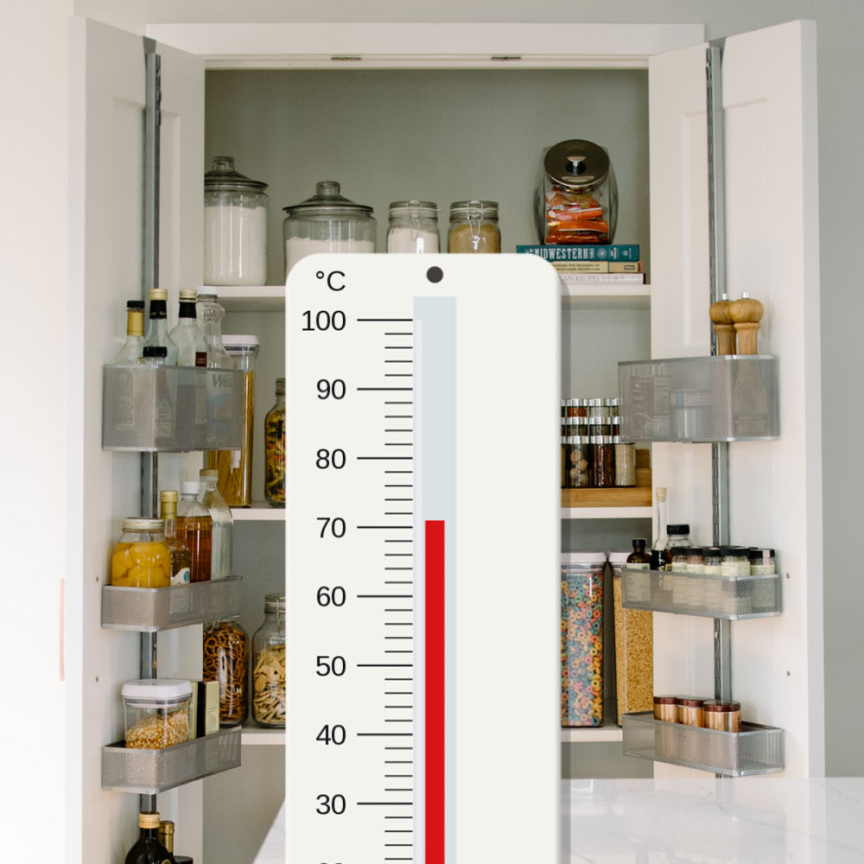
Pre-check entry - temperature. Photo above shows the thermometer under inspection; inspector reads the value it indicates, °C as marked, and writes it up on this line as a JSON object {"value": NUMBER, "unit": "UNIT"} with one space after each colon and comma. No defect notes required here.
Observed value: {"value": 71, "unit": "°C"}
